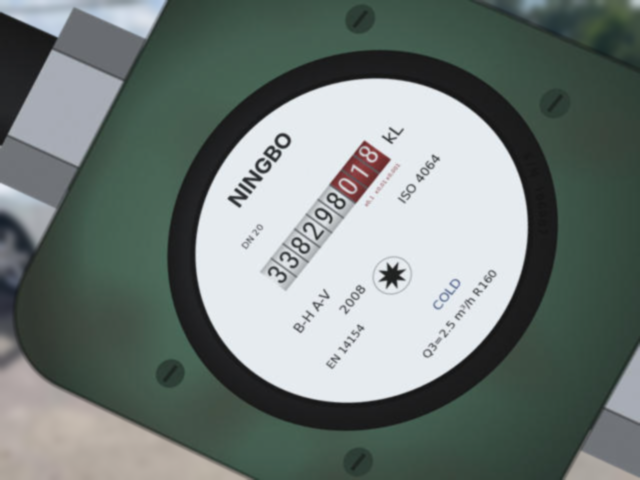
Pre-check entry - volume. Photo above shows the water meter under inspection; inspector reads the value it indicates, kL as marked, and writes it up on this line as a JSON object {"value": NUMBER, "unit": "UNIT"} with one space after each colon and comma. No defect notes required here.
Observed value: {"value": 338298.018, "unit": "kL"}
